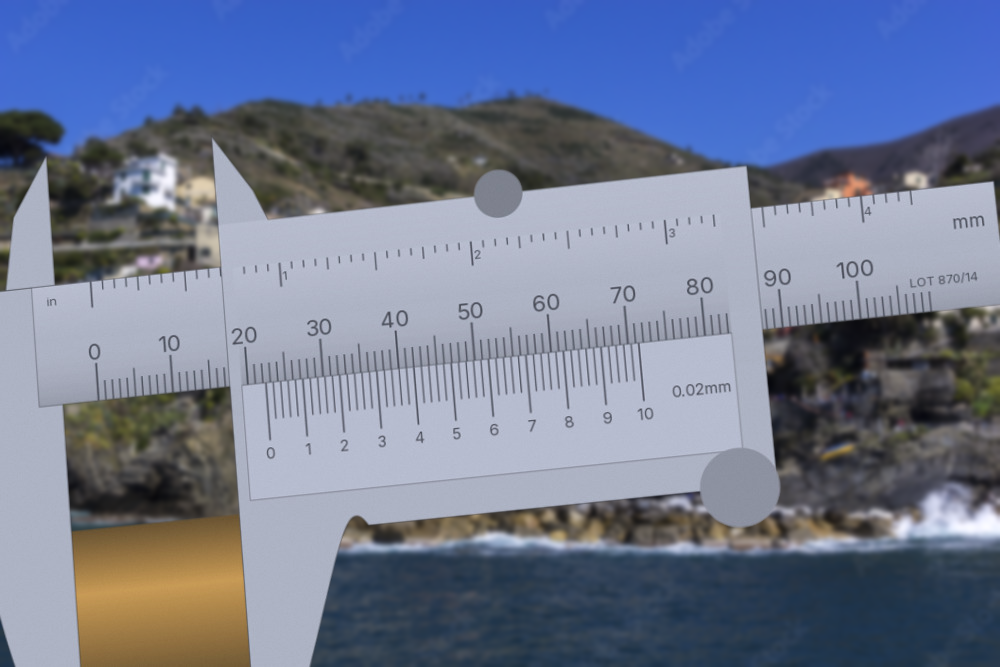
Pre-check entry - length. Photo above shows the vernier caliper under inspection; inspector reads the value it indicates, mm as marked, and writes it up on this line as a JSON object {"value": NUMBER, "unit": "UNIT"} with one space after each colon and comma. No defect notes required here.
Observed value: {"value": 22.4, "unit": "mm"}
